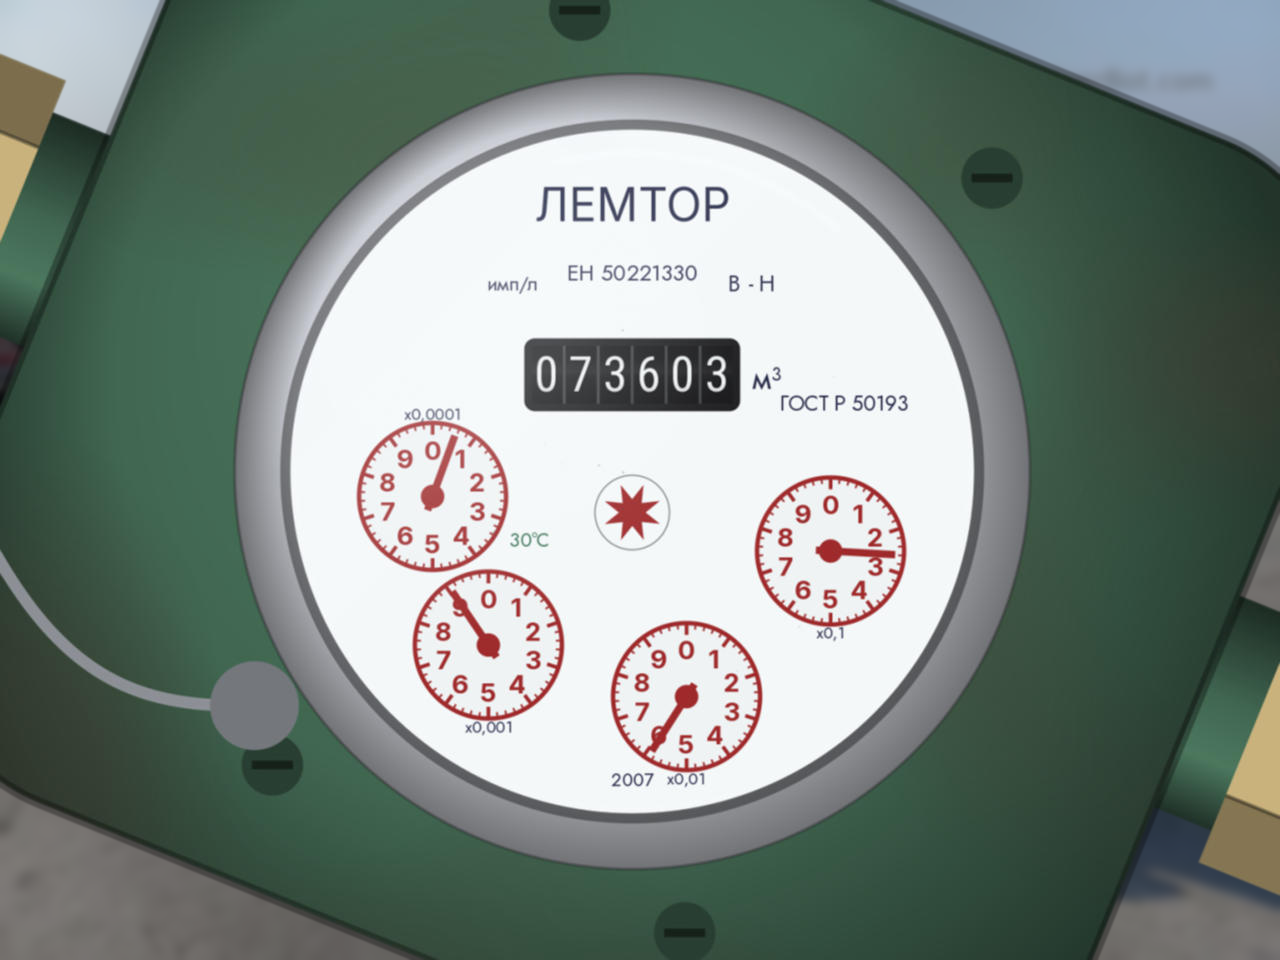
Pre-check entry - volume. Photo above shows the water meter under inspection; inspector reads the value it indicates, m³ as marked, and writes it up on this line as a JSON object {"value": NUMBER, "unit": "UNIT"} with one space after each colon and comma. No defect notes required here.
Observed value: {"value": 73603.2590, "unit": "m³"}
